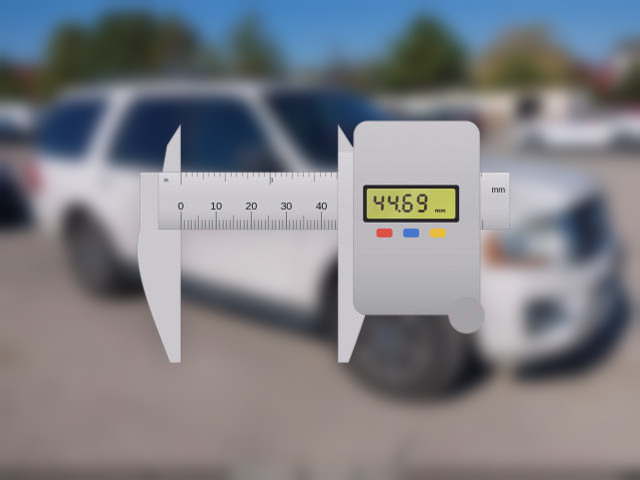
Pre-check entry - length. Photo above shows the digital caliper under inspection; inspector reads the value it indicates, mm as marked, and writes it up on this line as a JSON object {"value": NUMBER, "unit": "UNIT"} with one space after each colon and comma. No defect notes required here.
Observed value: {"value": 44.69, "unit": "mm"}
